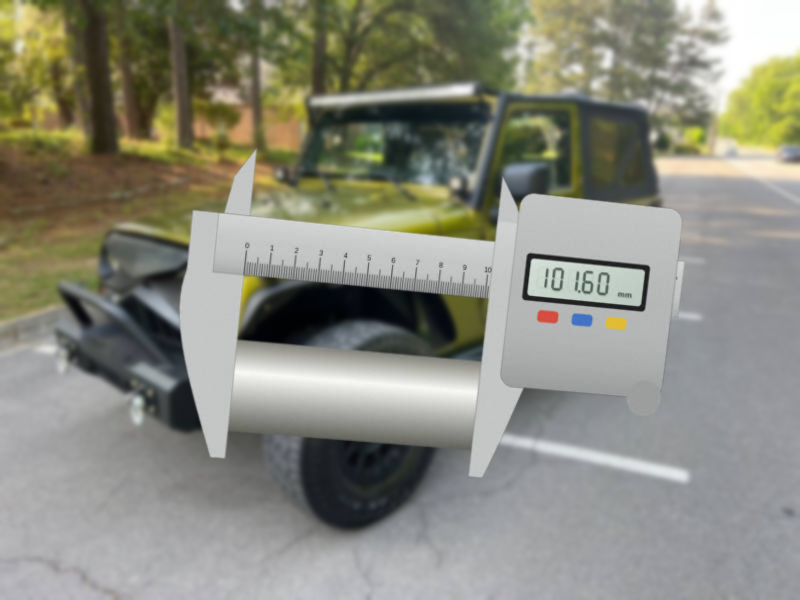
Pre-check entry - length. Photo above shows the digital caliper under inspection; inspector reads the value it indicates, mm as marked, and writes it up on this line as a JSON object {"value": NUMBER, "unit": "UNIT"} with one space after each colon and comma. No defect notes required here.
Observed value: {"value": 101.60, "unit": "mm"}
